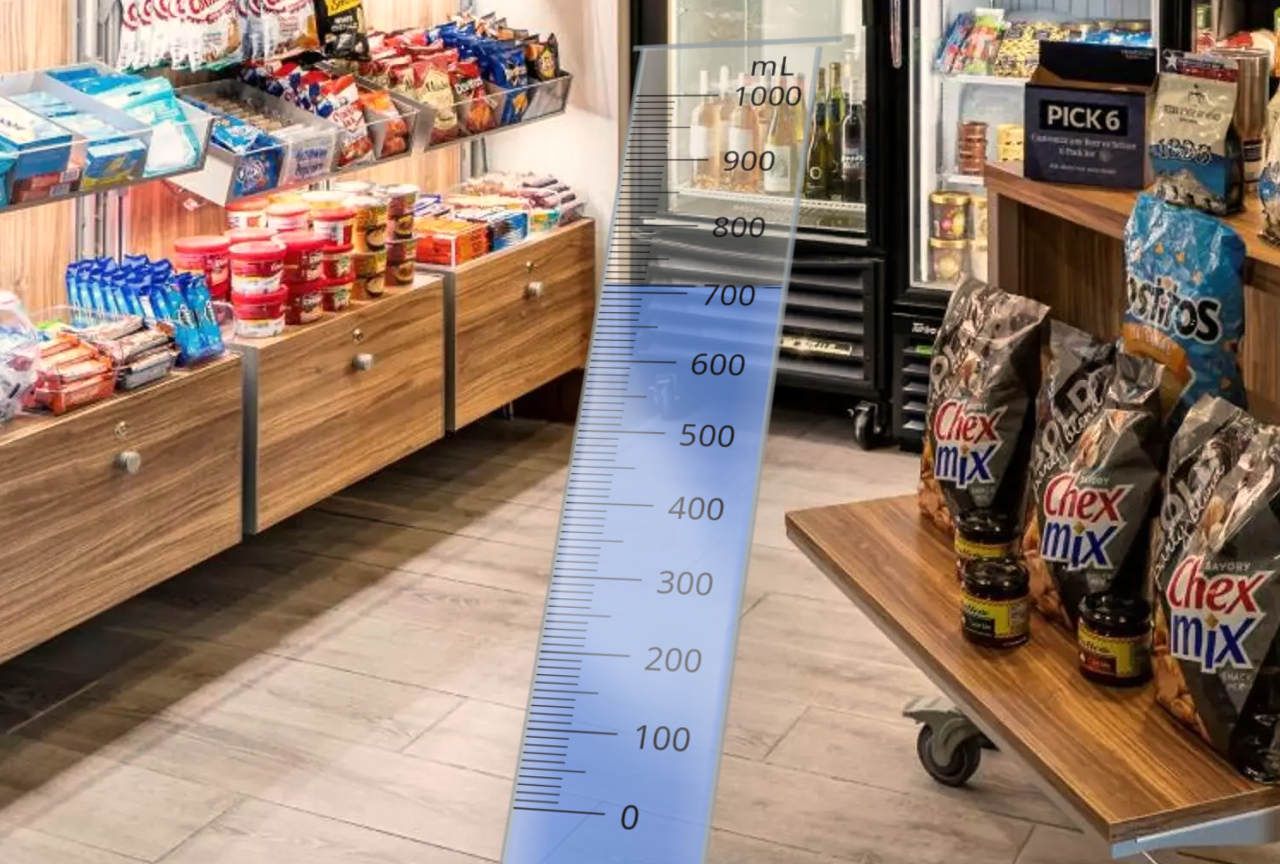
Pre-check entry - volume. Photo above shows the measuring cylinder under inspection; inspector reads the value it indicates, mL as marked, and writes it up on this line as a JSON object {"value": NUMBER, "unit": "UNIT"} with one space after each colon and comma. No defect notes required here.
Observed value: {"value": 710, "unit": "mL"}
